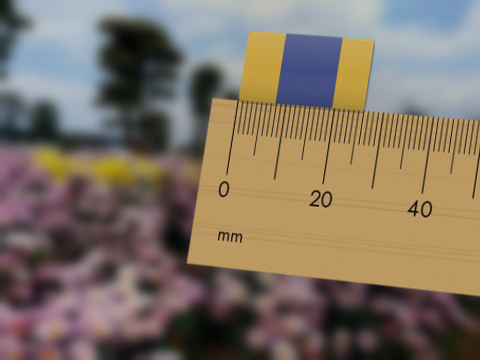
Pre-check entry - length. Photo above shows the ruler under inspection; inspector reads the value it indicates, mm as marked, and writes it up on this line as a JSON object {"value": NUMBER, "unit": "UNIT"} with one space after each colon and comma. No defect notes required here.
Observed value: {"value": 26, "unit": "mm"}
